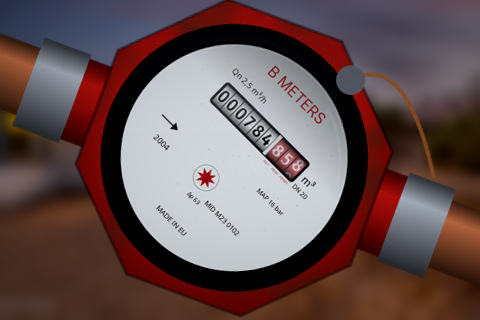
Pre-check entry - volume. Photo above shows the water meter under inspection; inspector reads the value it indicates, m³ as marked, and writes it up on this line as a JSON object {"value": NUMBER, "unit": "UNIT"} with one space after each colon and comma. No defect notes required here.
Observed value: {"value": 784.858, "unit": "m³"}
